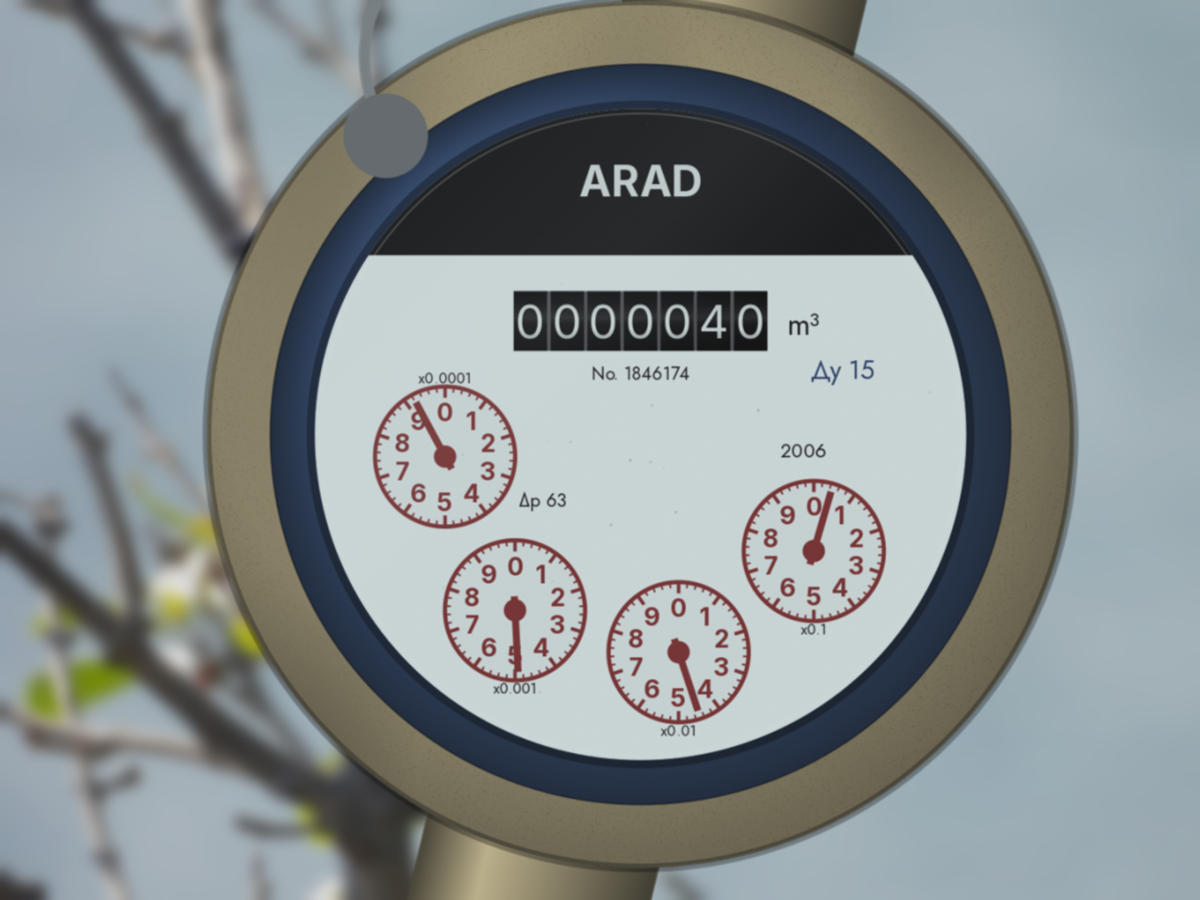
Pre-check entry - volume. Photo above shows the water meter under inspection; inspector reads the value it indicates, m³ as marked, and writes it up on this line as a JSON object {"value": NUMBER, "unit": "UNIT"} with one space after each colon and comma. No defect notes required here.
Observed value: {"value": 40.0449, "unit": "m³"}
